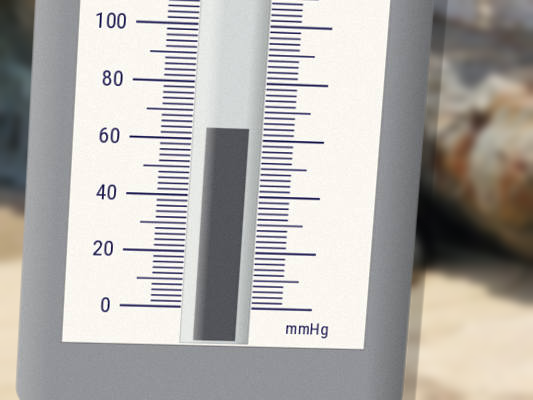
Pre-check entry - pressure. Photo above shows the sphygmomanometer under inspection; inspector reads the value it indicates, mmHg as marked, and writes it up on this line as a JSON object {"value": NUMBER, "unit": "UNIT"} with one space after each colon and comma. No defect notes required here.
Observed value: {"value": 64, "unit": "mmHg"}
